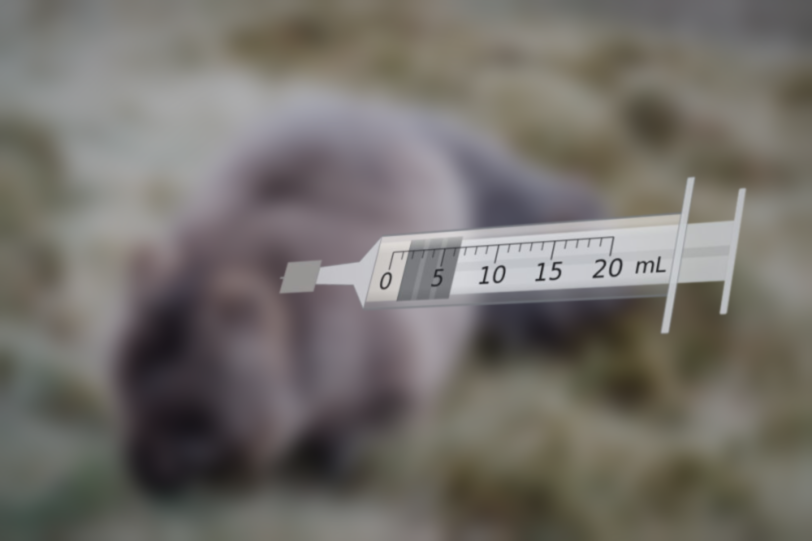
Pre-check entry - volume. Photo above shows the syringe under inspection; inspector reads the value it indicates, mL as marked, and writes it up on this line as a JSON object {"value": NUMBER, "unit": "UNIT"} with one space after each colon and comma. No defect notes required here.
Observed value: {"value": 1.5, "unit": "mL"}
